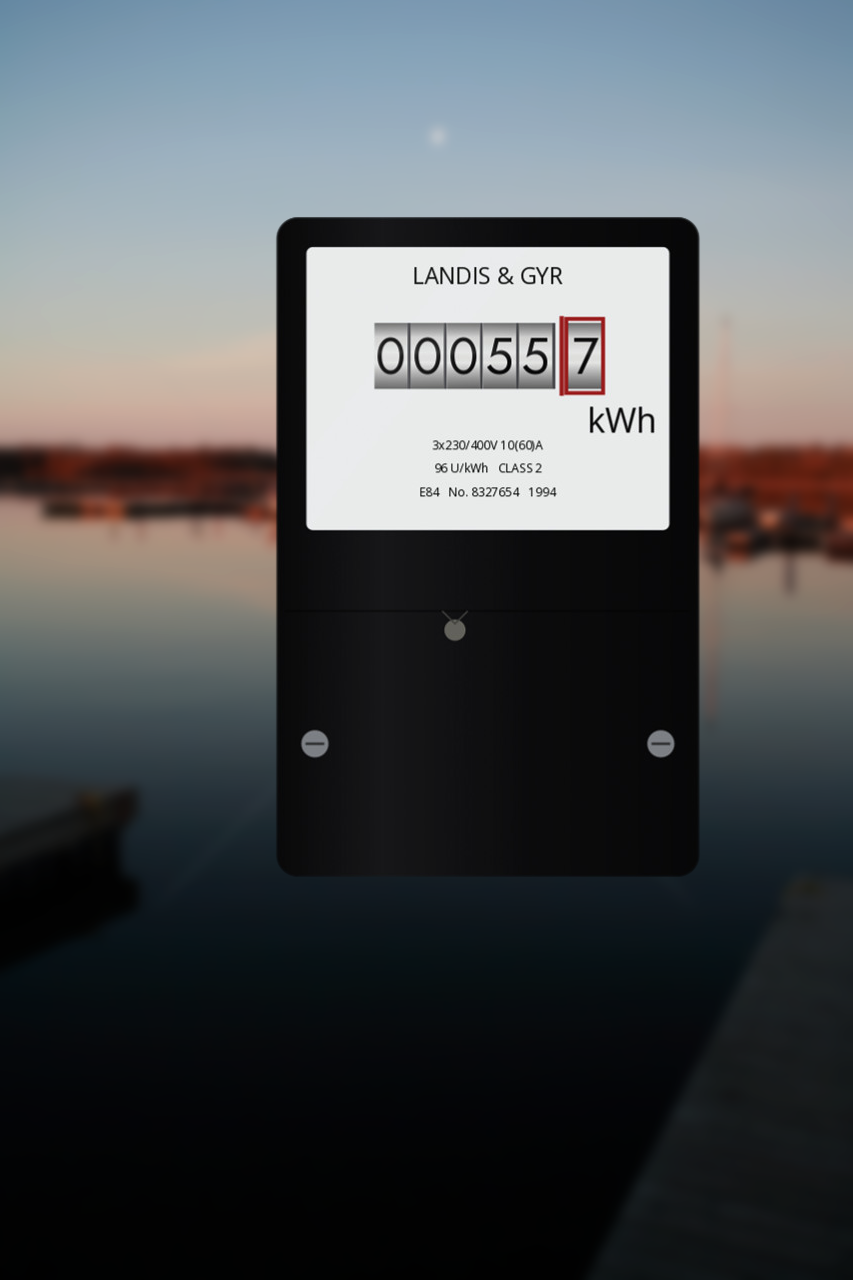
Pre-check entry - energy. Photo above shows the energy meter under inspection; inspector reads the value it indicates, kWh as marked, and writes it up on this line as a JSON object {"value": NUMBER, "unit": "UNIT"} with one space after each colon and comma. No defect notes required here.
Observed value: {"value": 55.7, "unit": "kWh"}
